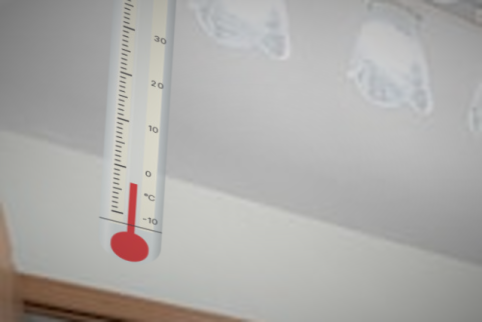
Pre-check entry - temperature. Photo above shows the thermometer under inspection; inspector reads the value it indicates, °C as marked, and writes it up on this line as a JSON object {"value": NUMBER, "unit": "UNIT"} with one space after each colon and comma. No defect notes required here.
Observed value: {"value": -3, "unit": "°C"}
